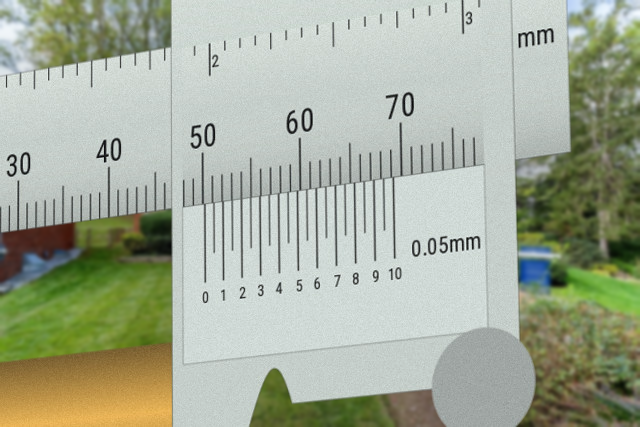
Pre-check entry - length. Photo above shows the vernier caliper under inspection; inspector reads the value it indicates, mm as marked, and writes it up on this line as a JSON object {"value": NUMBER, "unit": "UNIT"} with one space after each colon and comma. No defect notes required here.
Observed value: {"value": 50.2, "unit": "mm"}
